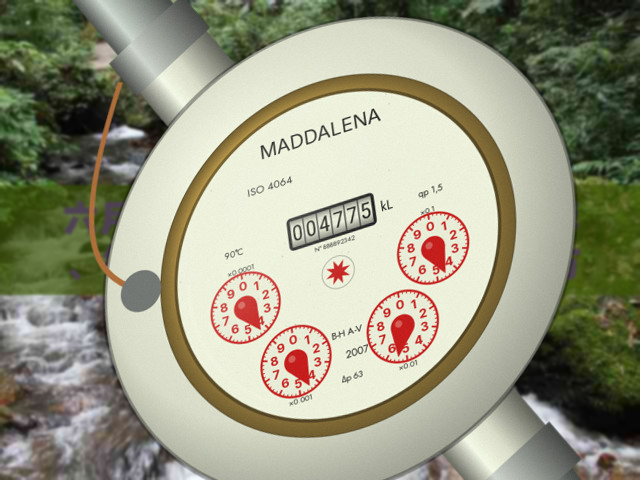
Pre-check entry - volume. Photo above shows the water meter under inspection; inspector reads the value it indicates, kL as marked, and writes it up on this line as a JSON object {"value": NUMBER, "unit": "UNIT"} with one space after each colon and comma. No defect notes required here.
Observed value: {"value": 4775.4544, "unit": "kL"}
